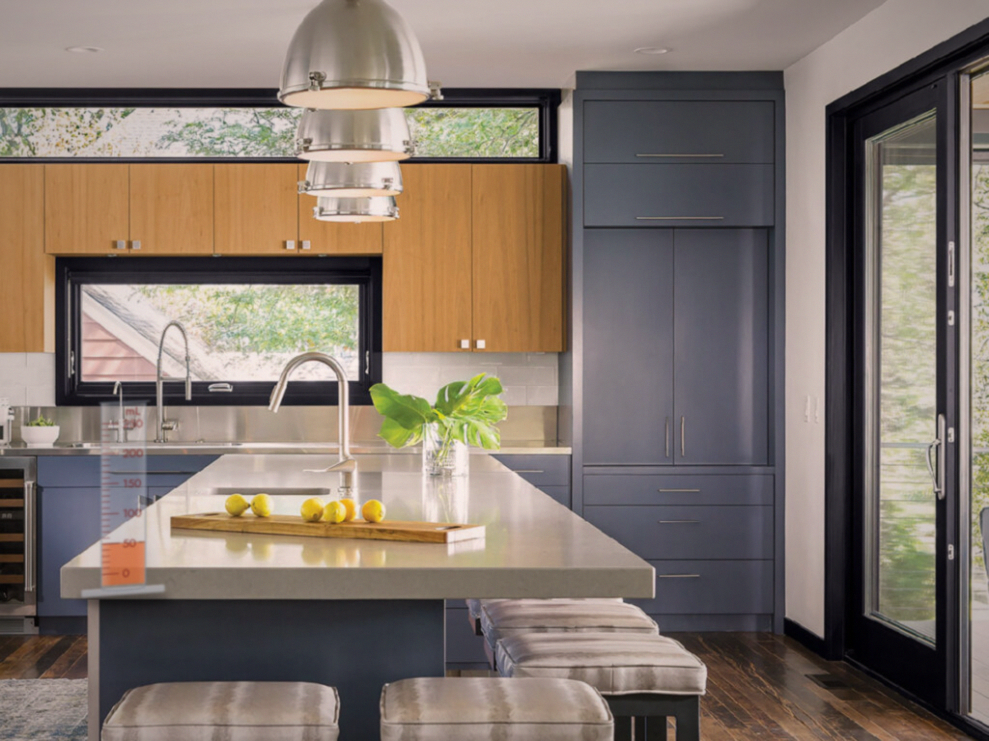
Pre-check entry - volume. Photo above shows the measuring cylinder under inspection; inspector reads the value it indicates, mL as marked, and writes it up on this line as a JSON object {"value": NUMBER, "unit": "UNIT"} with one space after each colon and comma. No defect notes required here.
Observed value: {"value": 50, "unit": "mL"}
